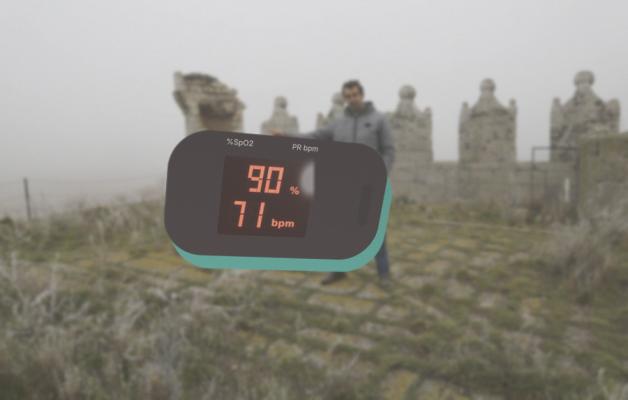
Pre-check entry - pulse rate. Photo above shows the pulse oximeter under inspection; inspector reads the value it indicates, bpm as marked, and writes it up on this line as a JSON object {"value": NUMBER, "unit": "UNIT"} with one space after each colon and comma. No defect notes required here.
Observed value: {"value": 71, "unit": "bpm"}
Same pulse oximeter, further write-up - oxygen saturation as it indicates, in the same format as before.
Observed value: {"value": 90, "unit": "%"}
